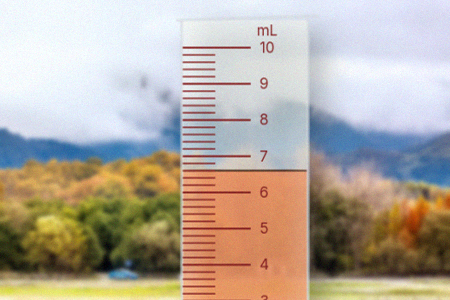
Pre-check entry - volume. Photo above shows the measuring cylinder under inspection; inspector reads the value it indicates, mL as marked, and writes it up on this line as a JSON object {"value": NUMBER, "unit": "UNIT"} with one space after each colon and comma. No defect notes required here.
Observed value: {"value": 6.6, "unit": "mL"}
